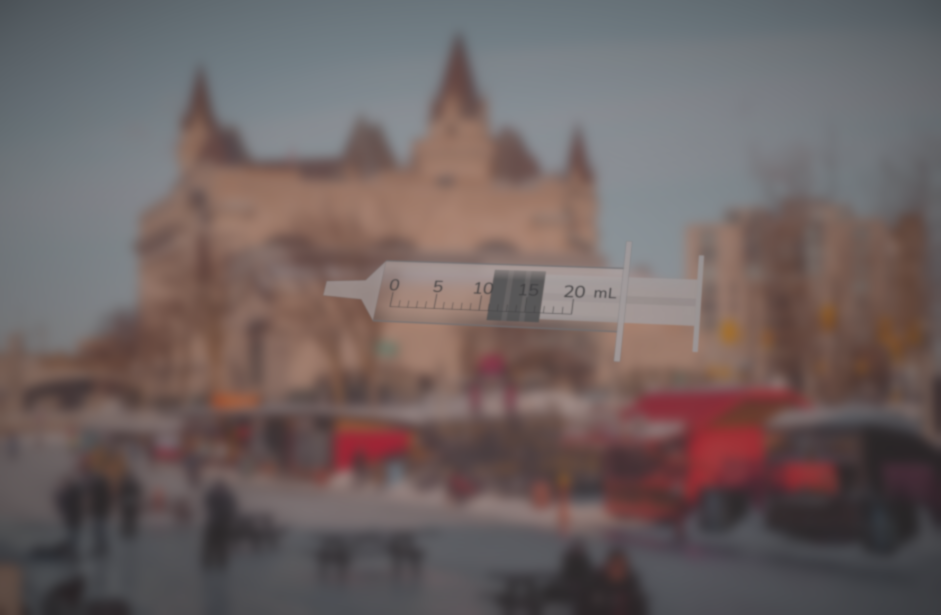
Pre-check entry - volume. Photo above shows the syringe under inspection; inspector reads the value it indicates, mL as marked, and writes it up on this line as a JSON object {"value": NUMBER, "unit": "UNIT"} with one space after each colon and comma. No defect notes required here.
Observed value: {"value": 11, "unit": "mL"}
